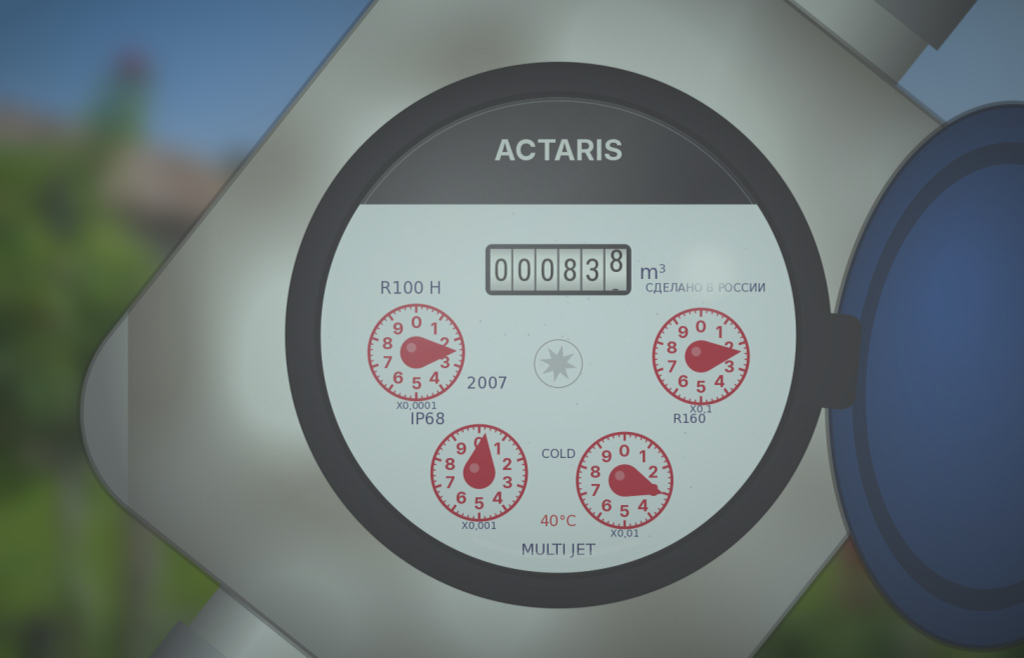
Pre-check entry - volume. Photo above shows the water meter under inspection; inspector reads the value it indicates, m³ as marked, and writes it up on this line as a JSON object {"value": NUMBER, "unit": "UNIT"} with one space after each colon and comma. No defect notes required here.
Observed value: {"value": 838.2302, "unit": "m³"}
